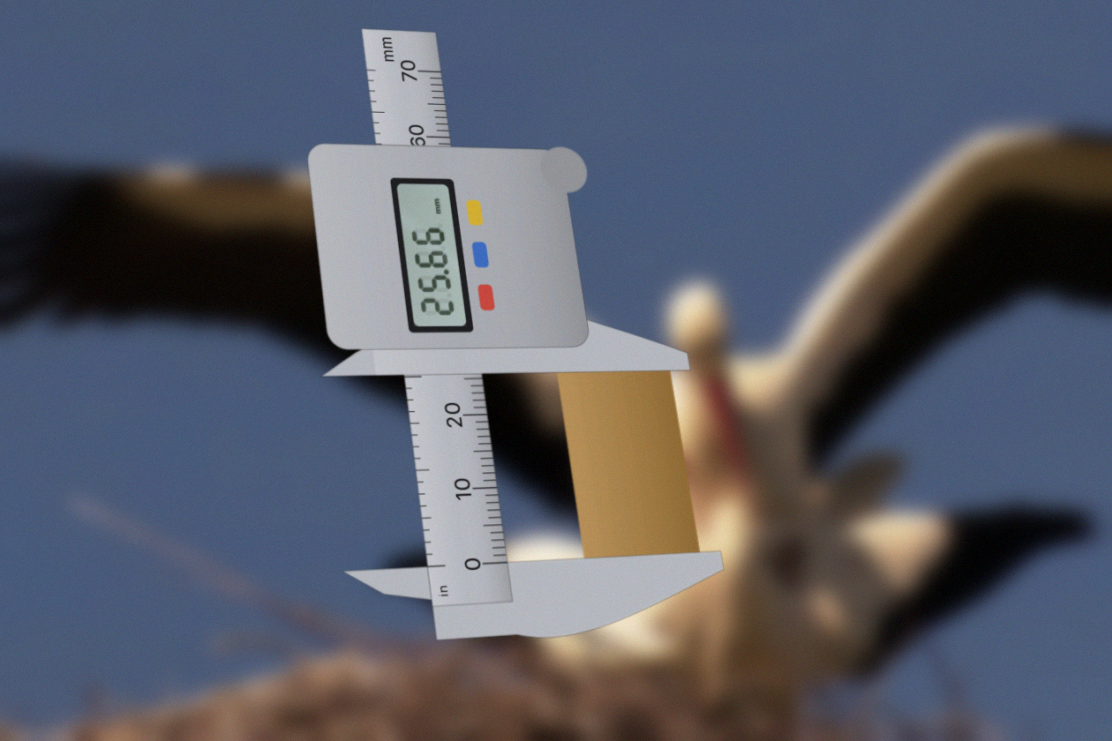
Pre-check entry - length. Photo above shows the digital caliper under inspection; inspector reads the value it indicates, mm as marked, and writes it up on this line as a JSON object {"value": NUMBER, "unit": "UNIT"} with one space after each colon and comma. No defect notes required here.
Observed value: {"value": 25.66, "unit": "mm"}
